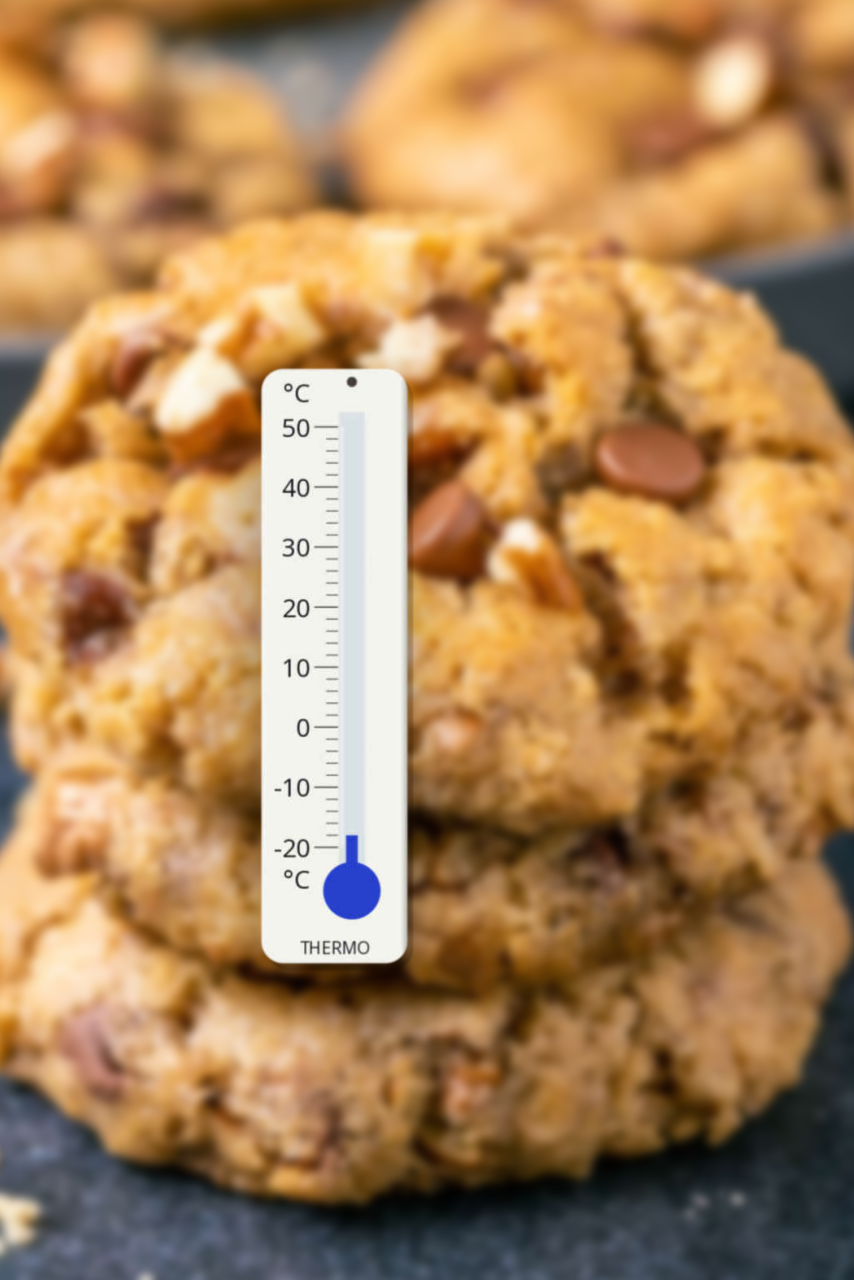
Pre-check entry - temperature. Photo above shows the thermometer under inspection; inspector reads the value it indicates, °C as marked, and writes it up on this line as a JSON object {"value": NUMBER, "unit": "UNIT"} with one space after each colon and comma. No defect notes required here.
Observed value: {"value": -18, "unit": "°C"}
